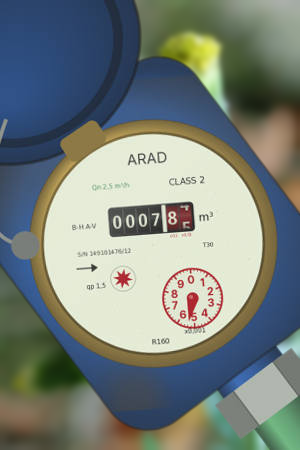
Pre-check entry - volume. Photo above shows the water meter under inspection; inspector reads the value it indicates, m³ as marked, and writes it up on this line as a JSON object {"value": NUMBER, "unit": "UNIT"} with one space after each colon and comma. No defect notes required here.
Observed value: {"value": 7.845, "unit": "m³"}
